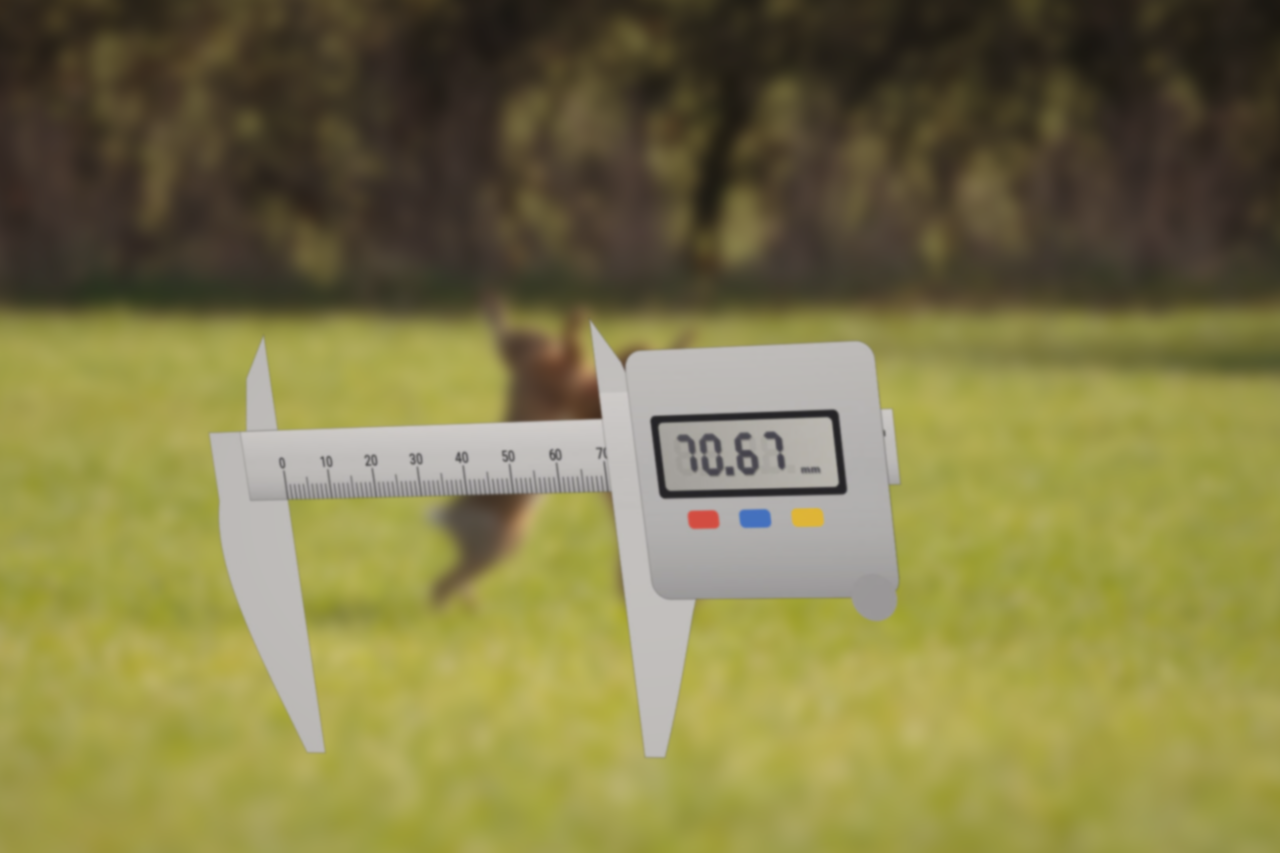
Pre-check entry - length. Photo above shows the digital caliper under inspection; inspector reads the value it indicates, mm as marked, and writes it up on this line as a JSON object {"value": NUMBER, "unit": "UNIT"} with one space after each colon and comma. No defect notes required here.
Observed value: {"value": 70.67, "unit": "mm"}
